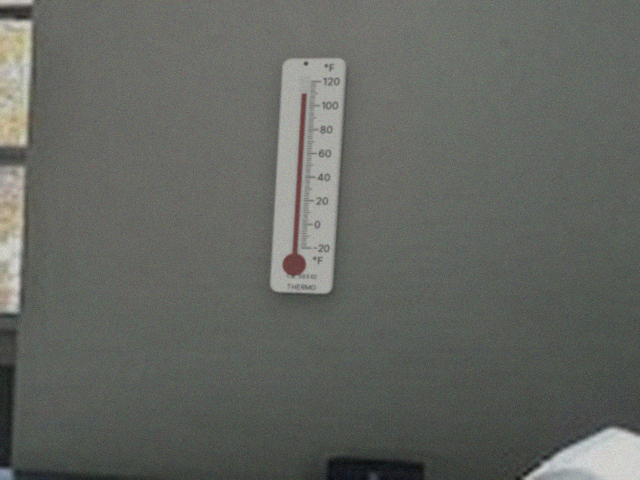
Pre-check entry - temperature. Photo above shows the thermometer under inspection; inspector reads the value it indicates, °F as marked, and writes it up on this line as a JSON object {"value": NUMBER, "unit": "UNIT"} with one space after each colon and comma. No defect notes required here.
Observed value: {"value": 110, "unit": "°F"}
